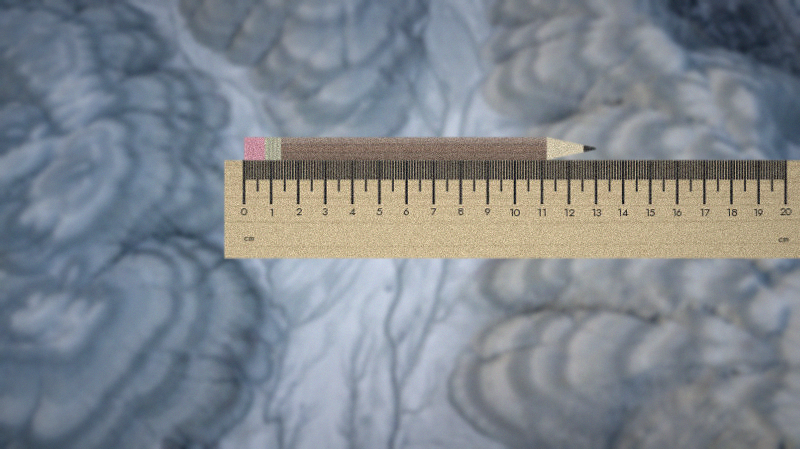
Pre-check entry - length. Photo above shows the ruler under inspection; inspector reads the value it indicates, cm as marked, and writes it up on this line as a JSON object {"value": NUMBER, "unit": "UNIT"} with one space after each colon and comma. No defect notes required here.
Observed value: {"value": 13, "unit": "cm"}
